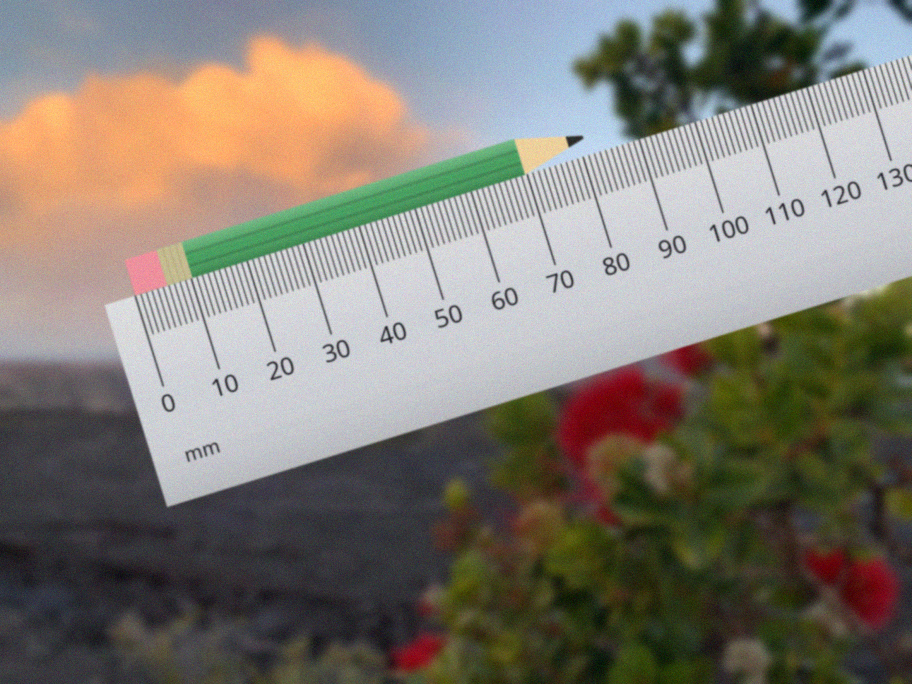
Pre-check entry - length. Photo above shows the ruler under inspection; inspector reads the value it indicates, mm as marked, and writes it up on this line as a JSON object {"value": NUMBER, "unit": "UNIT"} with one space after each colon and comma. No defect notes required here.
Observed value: {"value": 81, "unit": "mm"}
